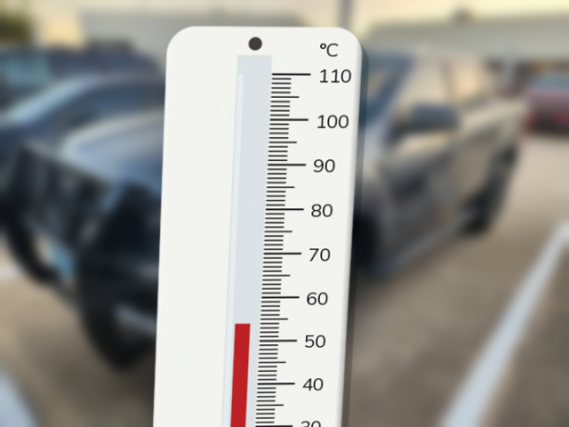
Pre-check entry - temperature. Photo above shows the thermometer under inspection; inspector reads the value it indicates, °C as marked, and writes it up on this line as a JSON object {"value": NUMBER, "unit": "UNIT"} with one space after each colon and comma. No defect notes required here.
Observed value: {"value": 54, "unit": "°C"}
